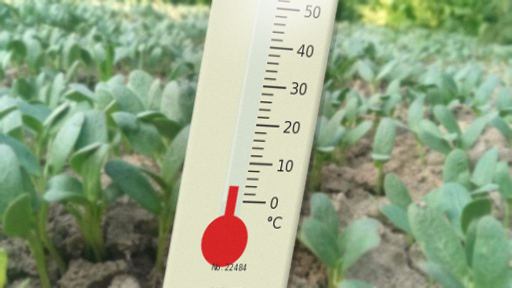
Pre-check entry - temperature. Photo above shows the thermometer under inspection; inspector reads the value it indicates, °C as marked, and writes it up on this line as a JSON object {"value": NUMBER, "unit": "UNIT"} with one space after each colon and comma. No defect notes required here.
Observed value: {"value": 4, "unit": "°C"}
